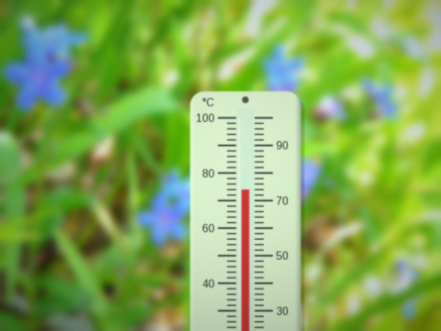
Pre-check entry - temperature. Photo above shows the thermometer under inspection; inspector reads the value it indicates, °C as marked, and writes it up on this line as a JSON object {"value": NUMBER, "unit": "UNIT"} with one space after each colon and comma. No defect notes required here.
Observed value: {"value": 74, "unit": "°C"}
